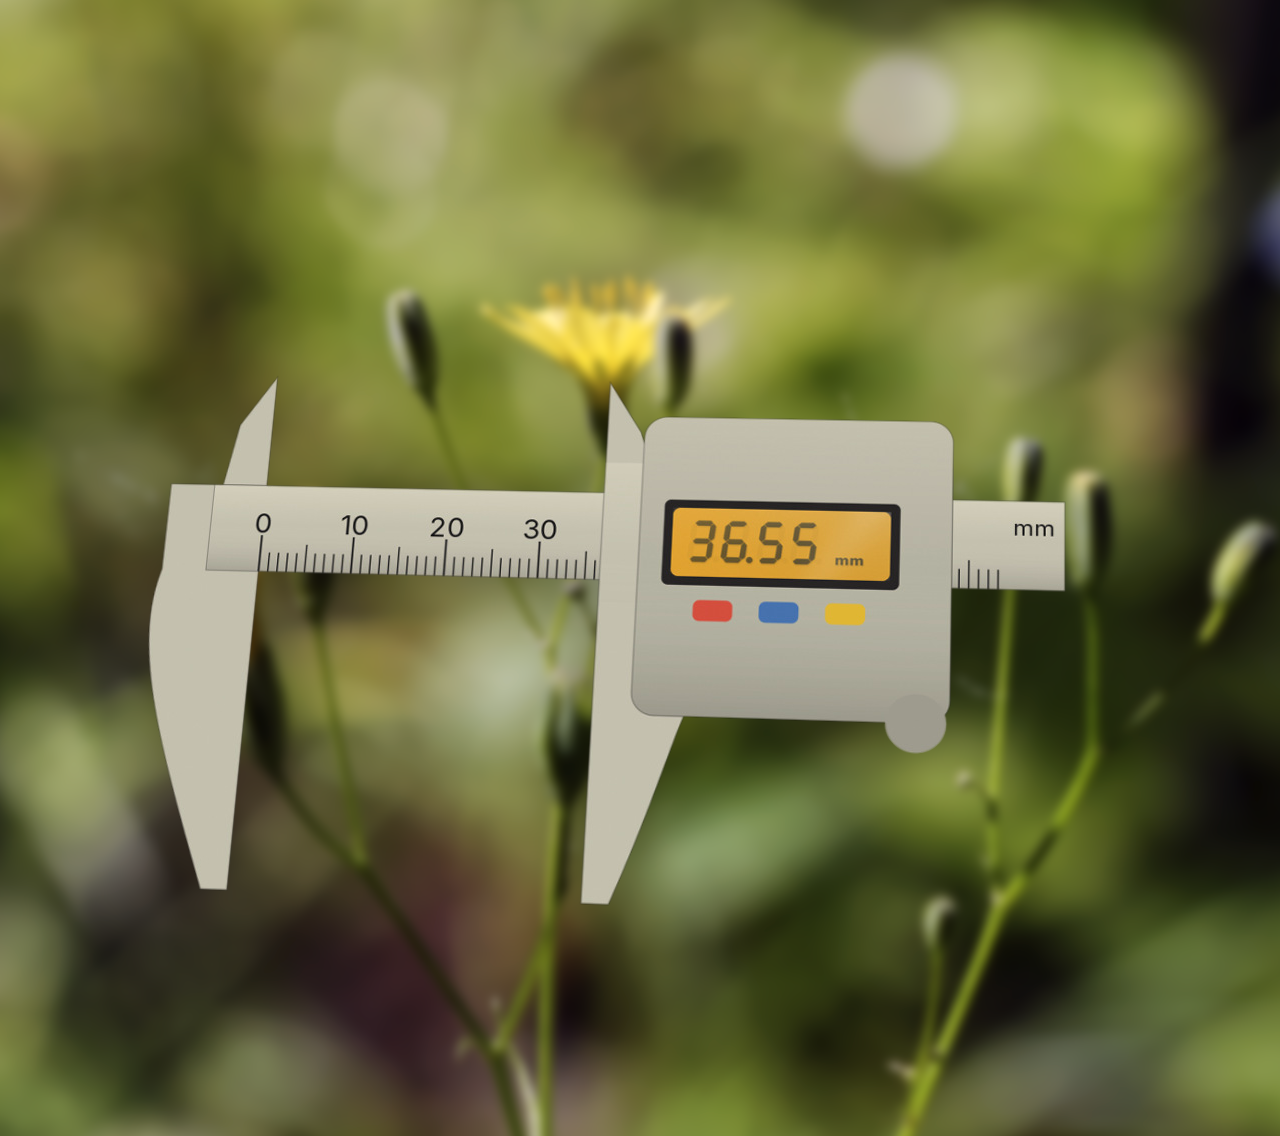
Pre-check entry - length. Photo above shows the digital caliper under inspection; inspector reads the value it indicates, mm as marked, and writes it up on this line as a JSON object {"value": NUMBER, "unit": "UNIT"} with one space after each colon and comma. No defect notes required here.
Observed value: {"value": 36.55, "unit": "mm"}
